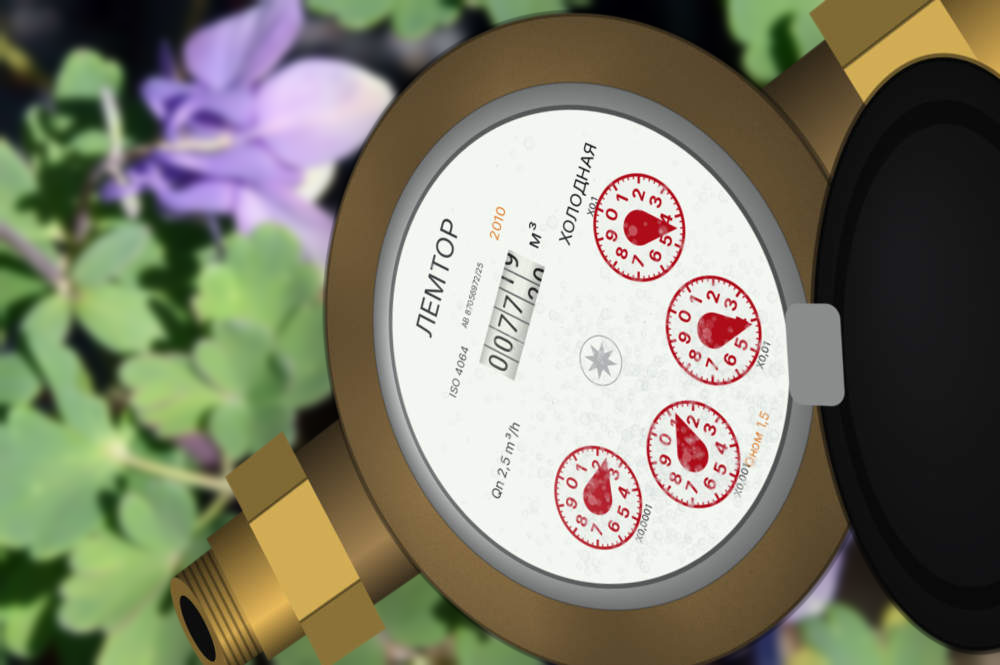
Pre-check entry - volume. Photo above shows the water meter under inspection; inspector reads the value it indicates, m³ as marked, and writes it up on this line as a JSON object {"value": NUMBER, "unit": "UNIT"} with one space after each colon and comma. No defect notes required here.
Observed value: {"value": 7719.4412, "unit": "m³"}
